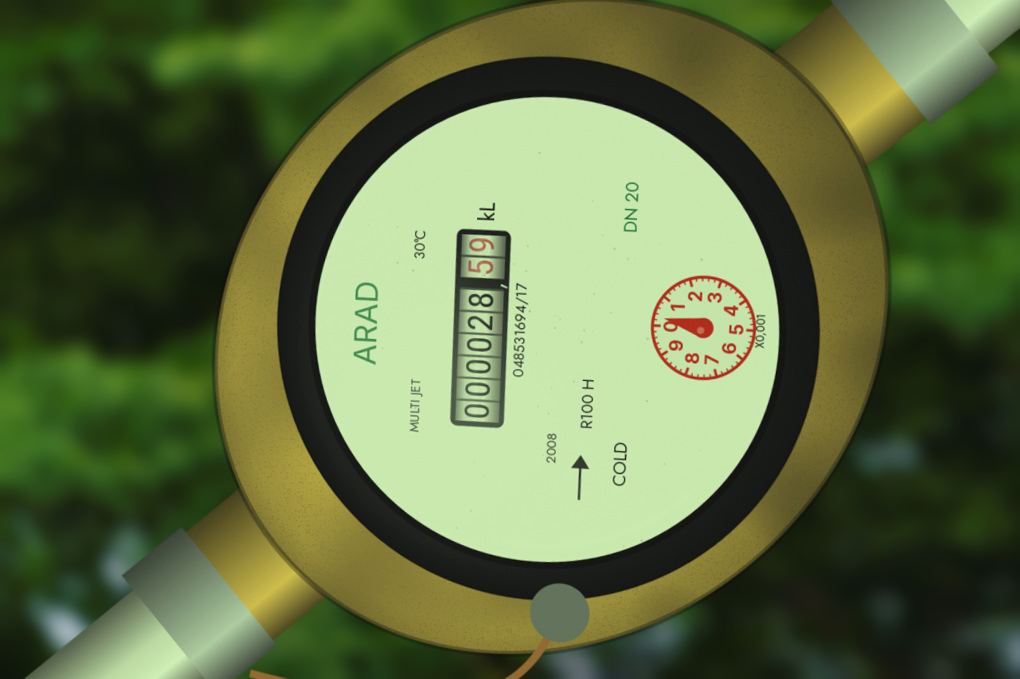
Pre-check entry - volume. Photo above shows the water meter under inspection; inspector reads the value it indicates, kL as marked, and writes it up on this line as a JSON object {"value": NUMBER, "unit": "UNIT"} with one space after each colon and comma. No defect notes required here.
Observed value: {"value": 28.590, "unit": "kL"}
